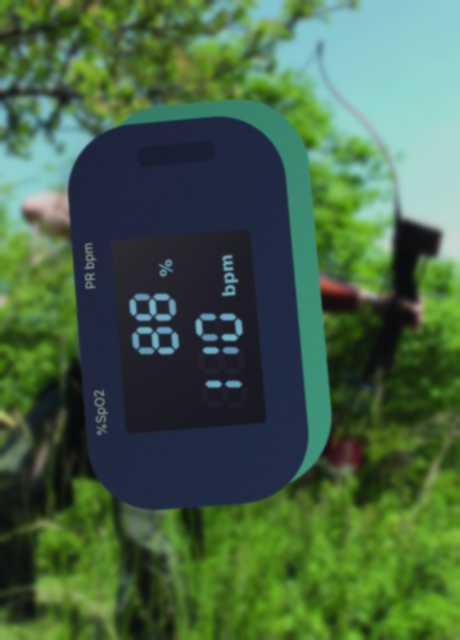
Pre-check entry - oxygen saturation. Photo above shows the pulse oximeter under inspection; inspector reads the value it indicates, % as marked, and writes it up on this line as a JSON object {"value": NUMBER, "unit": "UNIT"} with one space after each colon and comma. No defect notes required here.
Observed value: {"value": 88, "unit": "%"}
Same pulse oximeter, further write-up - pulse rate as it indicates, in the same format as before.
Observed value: {"value": 110, "unit": "bpm"}
